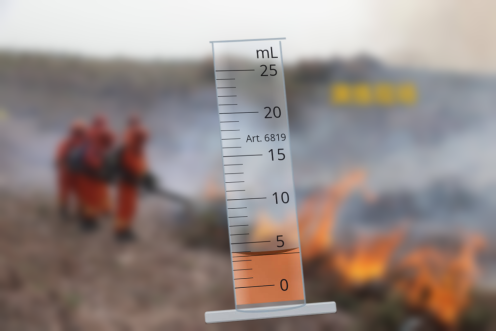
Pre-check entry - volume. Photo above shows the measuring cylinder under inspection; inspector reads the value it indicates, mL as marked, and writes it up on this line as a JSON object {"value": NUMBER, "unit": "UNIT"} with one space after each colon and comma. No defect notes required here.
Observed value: {"value": 3.5, "unit": "mL"}
